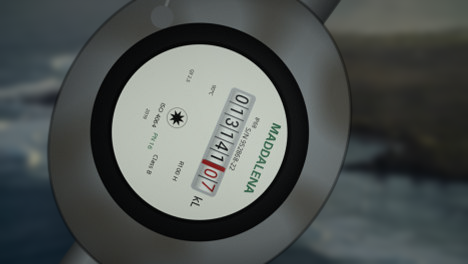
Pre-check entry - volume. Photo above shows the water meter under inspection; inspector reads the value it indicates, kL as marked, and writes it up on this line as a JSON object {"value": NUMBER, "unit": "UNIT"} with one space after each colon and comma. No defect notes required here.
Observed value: {"value": 13141.07, "unit": "kL"}
